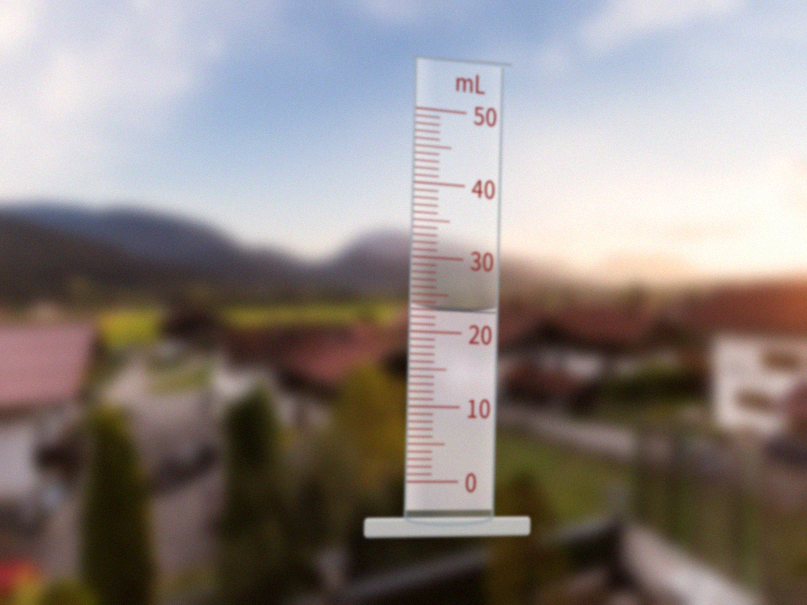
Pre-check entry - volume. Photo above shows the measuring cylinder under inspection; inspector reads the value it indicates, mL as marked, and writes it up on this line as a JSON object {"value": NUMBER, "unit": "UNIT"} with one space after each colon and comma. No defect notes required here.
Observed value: {"value": 23, "unit": "mL"}
